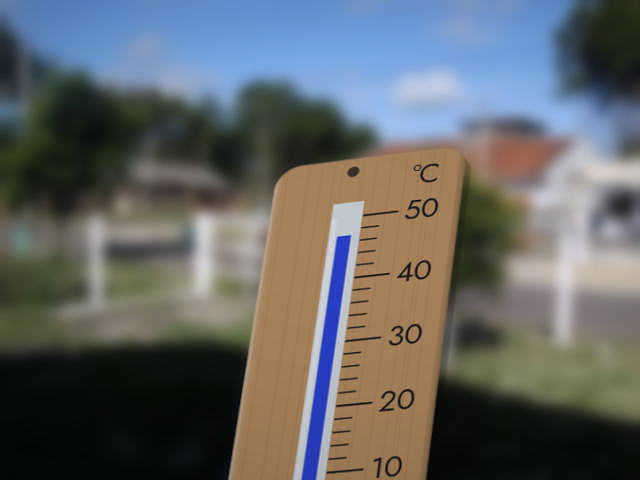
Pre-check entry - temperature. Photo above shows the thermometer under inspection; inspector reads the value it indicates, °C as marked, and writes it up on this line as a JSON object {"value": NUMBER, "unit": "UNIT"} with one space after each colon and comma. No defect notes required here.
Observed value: {"value": 47, "unit": "°C"}
